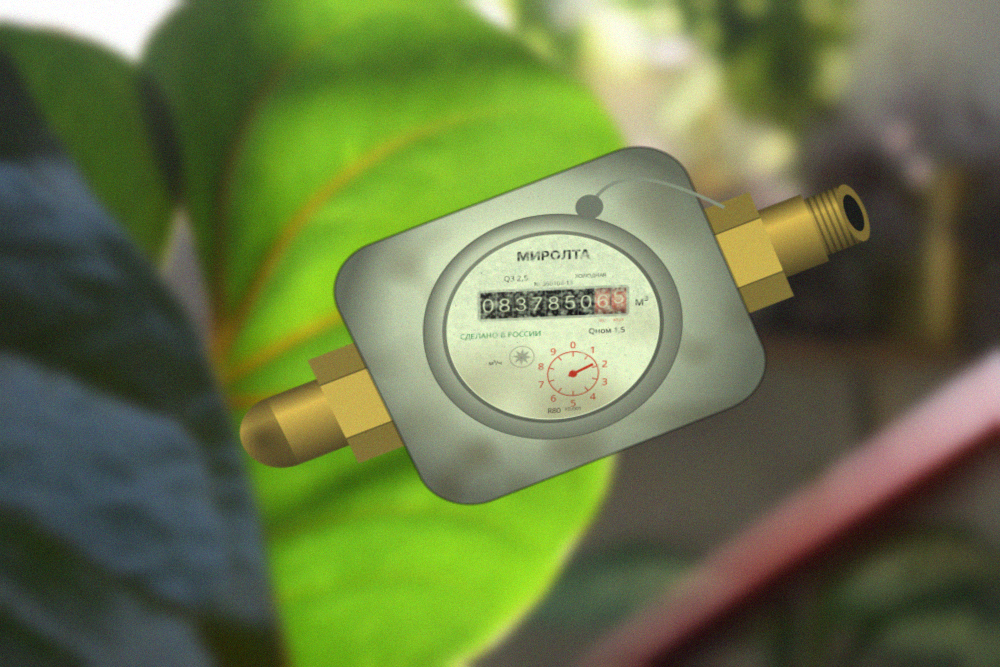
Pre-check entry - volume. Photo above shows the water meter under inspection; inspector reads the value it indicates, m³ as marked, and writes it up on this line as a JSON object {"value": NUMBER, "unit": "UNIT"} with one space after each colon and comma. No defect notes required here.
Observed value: {"value": 837850.651, "unit": "m³"}
